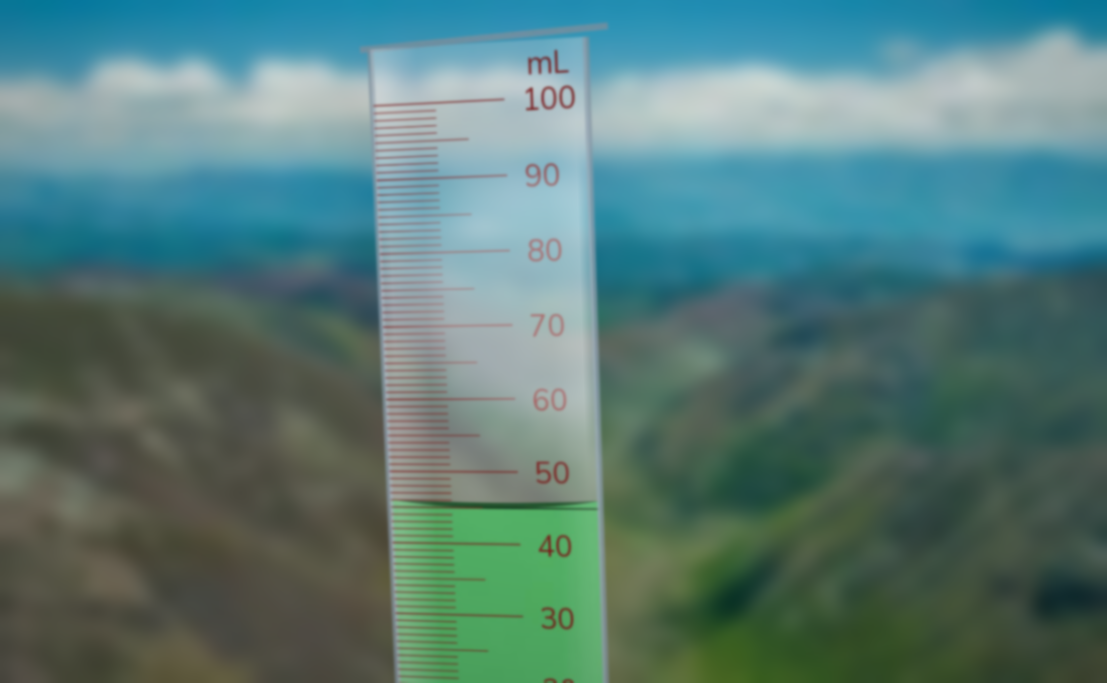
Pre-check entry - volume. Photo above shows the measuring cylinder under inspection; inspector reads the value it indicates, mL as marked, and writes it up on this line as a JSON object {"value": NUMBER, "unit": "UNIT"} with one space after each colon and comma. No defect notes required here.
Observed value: {"value": 45, "unit": "mL"}
